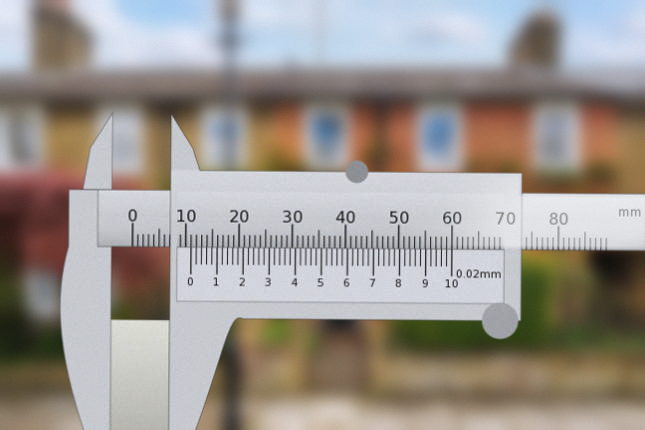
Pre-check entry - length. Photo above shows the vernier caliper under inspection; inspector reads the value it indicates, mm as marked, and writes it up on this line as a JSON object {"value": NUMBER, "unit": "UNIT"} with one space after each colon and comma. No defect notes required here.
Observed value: {"value": 11.0, "unit": "mm"}
